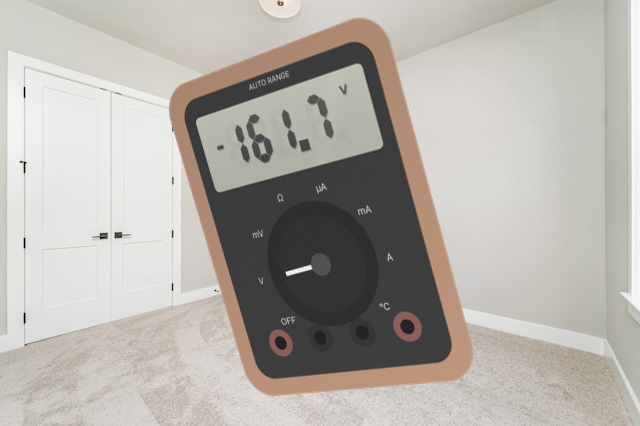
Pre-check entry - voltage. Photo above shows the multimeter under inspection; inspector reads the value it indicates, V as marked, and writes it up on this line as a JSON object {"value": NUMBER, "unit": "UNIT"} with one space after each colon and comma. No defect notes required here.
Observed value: {"value": -161.7, "unit": "V"}
